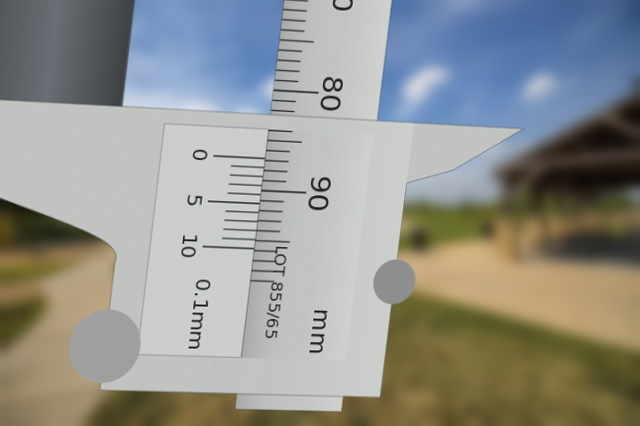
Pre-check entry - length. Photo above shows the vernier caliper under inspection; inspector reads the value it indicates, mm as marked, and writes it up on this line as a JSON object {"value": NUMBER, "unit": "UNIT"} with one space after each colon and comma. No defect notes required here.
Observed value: {"value": 86.8, "unit": "mm"}
